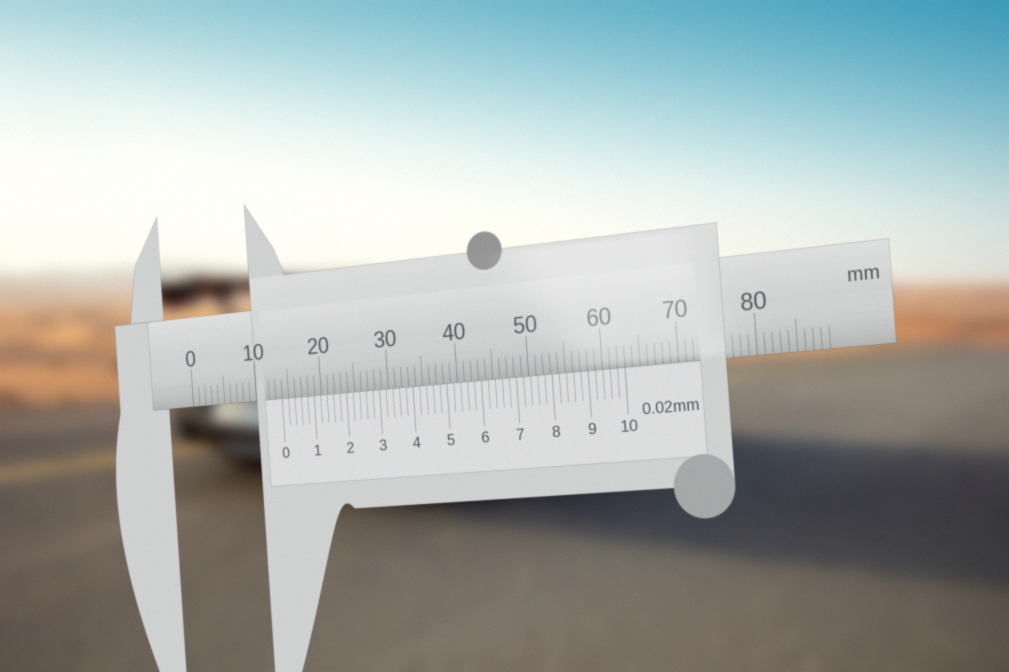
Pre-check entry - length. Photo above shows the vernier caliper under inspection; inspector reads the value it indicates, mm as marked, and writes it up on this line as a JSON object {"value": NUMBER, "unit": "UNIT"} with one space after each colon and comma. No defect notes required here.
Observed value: {"value": 14.0, "unit": "mm"}
